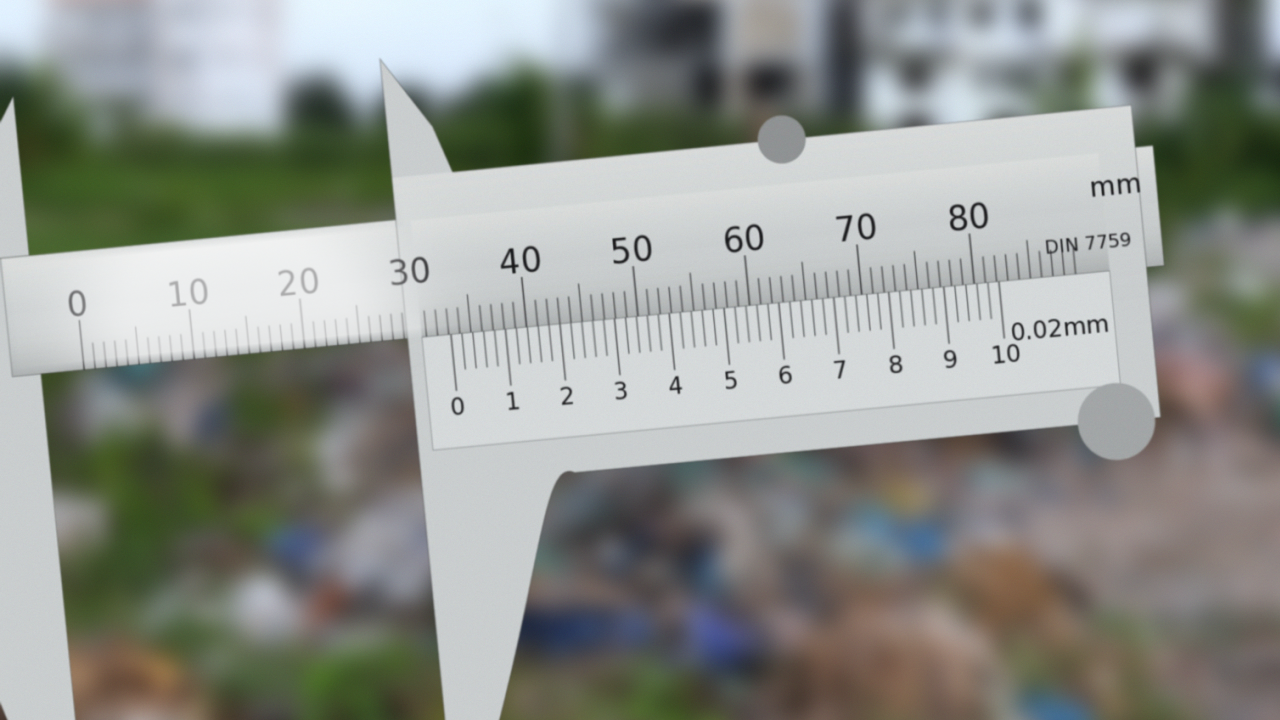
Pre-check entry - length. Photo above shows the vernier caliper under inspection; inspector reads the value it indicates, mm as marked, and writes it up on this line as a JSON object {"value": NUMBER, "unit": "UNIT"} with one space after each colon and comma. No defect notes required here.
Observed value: {"value": 33.2, "unit": "mm"}
